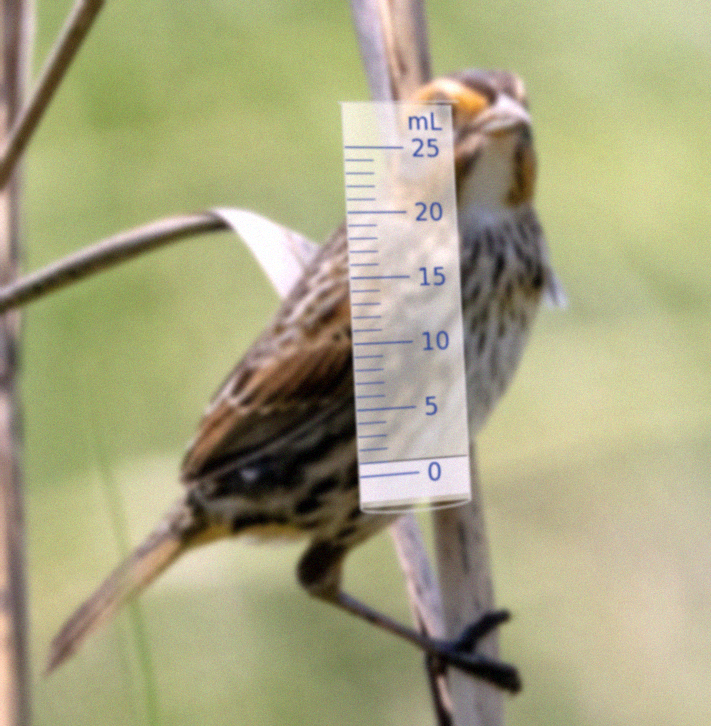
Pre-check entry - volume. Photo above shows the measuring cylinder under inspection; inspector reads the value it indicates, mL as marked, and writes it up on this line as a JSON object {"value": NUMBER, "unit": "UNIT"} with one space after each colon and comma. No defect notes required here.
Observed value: {"value": 1, "unit": "mL"}
